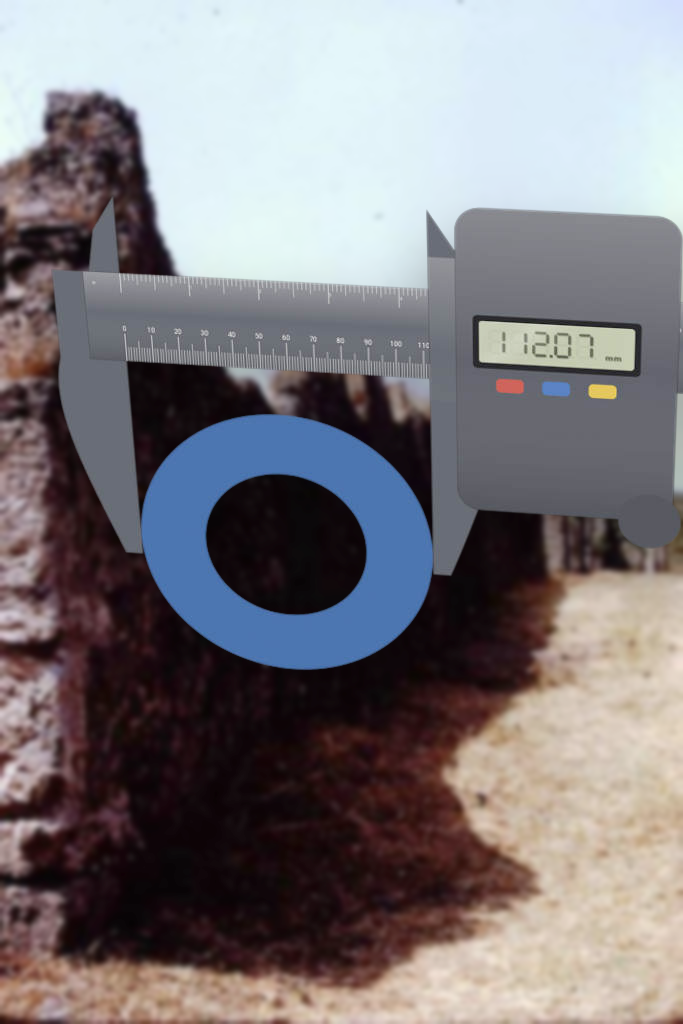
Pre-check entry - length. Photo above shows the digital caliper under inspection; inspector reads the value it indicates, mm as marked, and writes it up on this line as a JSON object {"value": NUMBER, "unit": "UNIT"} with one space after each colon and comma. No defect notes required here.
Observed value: {"value": 112.07, "unit": "mm"}
